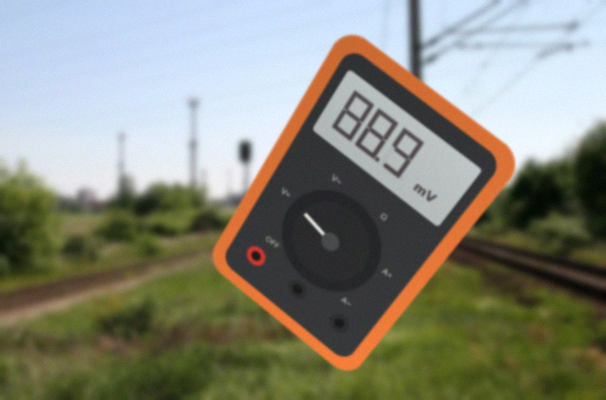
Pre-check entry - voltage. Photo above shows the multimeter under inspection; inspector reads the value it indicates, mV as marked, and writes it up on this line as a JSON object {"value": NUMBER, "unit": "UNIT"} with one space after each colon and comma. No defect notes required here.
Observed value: {"value": 88.9, "unit": "mV"}
